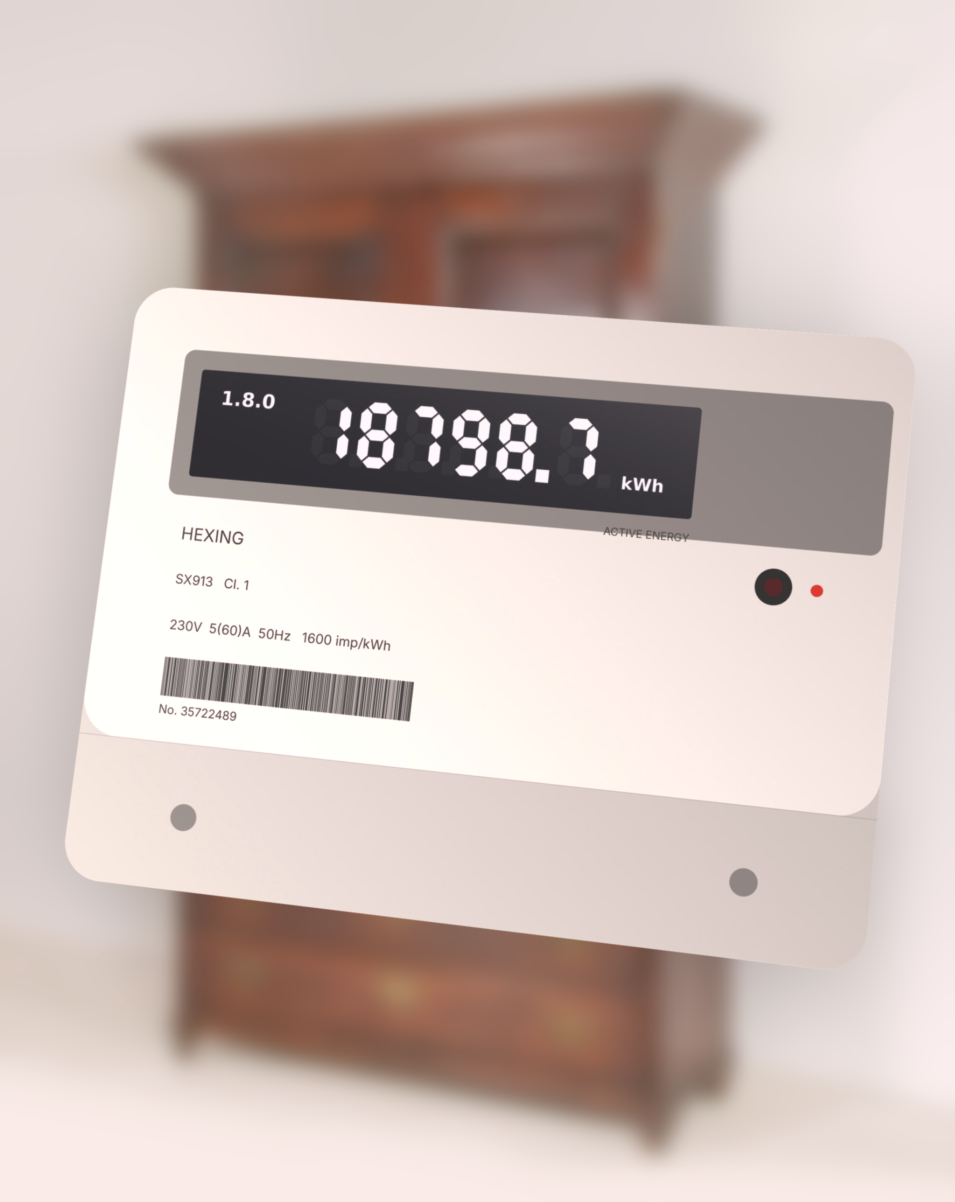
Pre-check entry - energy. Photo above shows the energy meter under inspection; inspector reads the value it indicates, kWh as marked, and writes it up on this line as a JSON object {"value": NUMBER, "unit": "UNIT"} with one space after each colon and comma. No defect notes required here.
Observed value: {"value": 18798.7, "unit": "kWh"}
